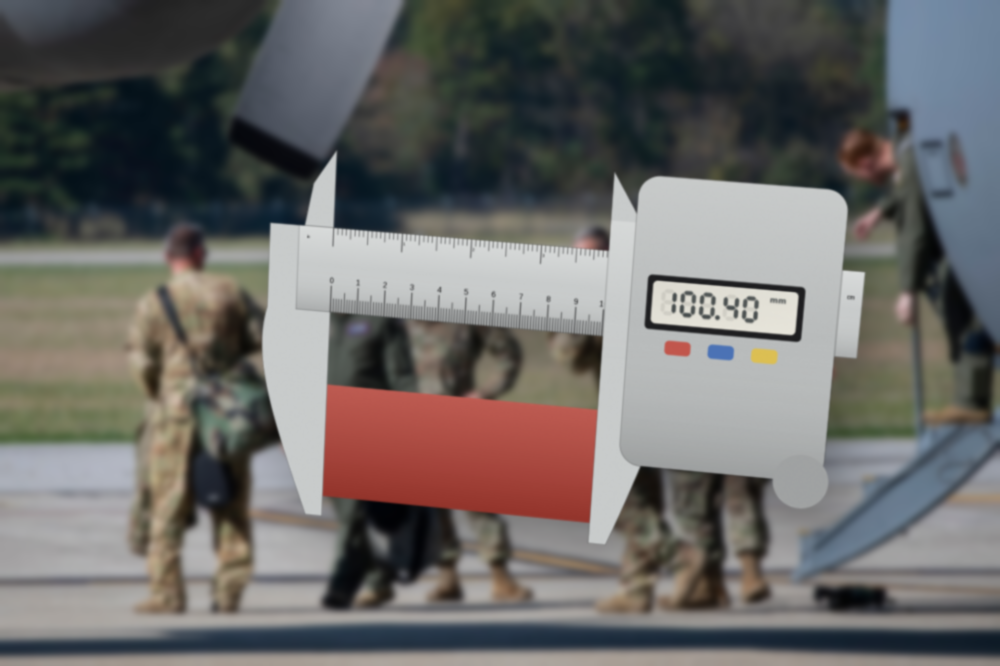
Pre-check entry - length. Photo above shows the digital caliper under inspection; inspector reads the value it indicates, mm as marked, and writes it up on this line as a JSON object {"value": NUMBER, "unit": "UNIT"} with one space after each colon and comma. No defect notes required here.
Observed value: {"value": 100.40, "unit": "mm"}
